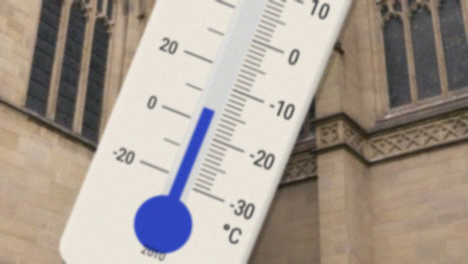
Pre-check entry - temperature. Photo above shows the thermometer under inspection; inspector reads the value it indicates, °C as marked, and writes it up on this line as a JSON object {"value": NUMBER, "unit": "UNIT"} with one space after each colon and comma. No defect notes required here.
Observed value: {"value": -15, "unit": "°C"}
